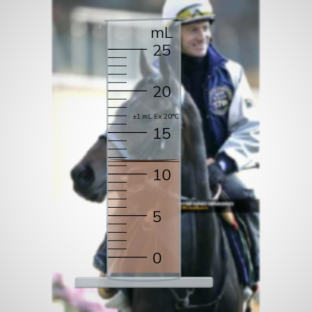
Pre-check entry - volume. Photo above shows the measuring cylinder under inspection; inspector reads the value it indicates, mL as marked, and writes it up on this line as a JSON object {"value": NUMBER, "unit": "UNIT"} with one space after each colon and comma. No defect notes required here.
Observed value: {"value": 11.5, "unit": "mL"}
